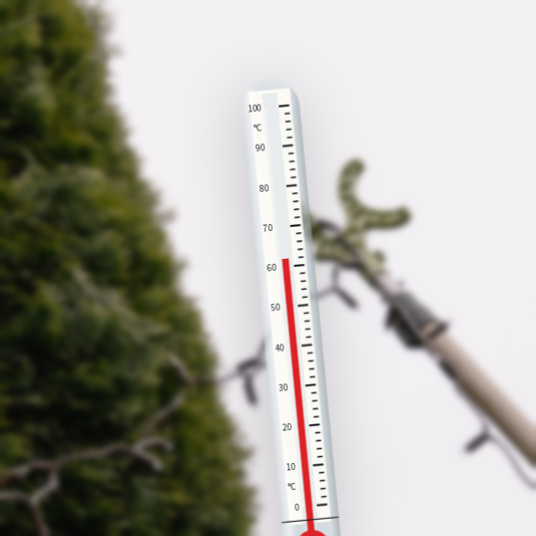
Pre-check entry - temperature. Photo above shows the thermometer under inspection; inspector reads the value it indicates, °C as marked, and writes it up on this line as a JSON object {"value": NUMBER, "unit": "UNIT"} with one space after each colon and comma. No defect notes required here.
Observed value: {"value": 62, "unit": "°C"}
